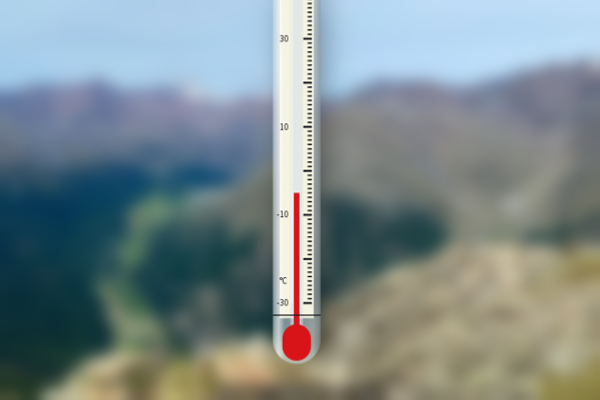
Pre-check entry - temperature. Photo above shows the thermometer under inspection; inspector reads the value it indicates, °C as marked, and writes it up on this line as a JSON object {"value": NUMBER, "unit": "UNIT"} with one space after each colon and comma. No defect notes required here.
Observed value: {"value": -5, "unit": "°C"}
